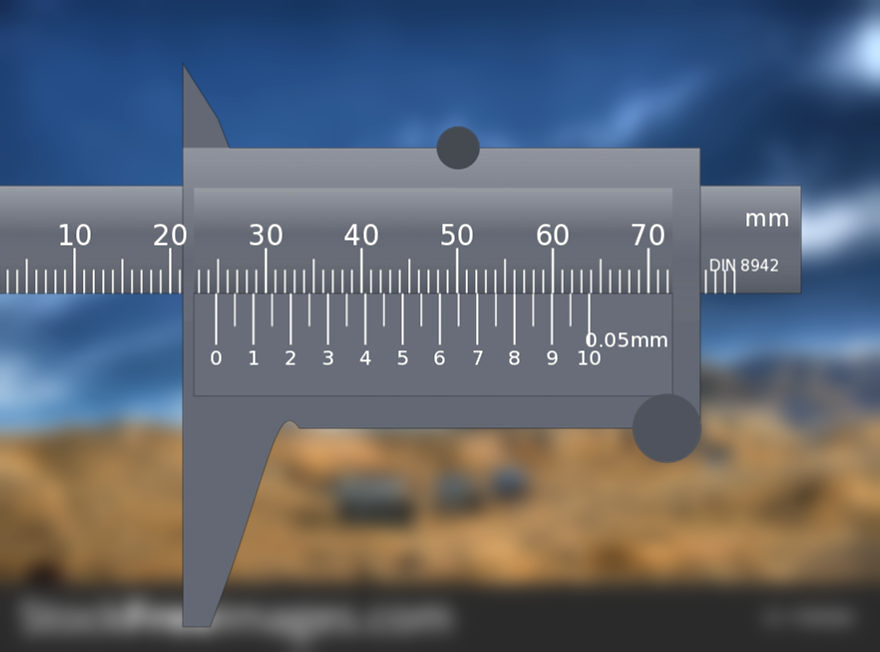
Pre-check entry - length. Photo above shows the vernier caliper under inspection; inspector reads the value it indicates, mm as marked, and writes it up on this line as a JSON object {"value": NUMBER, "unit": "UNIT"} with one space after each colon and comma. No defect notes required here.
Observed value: {"value": 24.8, "unit": "mm"}
